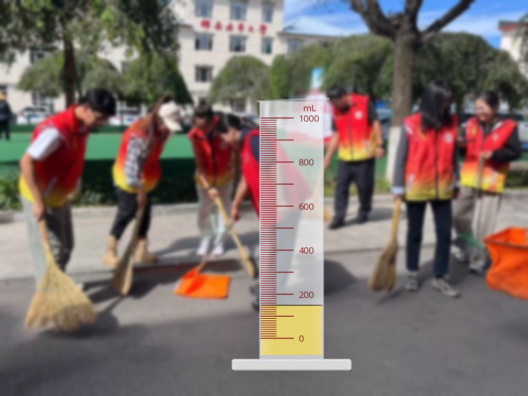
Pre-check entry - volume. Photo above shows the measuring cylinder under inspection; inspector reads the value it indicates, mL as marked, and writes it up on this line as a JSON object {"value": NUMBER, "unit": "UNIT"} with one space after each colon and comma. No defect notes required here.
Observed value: {"value": 150, "unit": "mL"}
